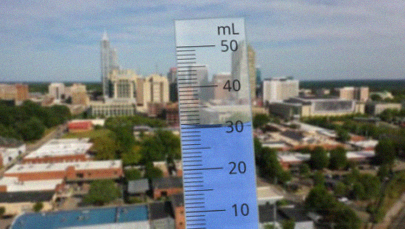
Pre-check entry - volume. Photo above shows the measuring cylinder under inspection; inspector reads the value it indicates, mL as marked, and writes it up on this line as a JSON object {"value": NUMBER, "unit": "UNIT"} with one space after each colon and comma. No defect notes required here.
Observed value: {"value": 30, "unit": "mL"}
